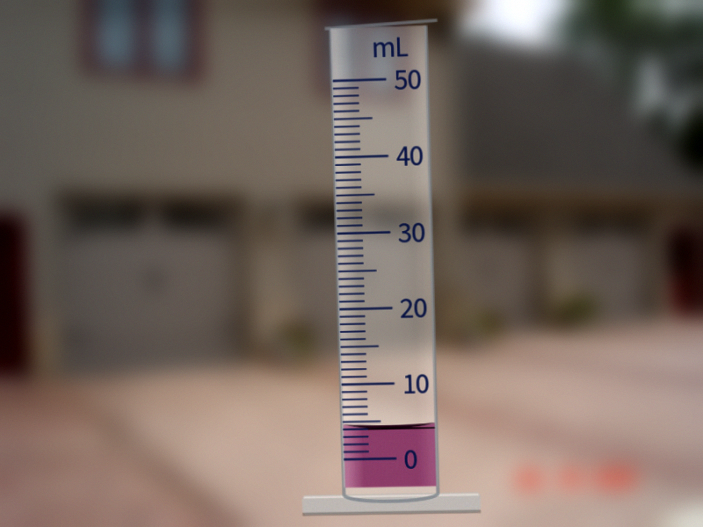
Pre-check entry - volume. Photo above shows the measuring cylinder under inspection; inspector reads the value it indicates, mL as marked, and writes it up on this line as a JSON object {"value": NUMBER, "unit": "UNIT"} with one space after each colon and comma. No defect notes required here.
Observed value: {"value": 4, "unit": "mL"}
